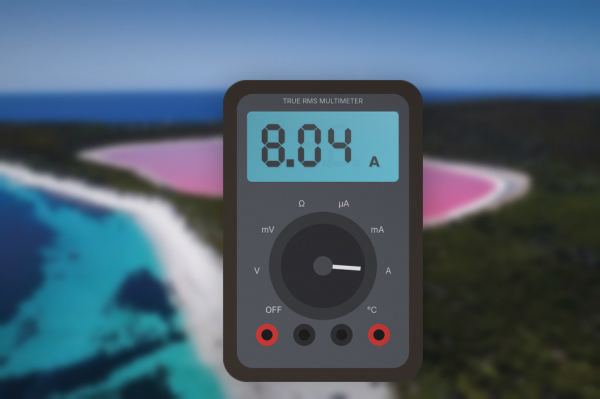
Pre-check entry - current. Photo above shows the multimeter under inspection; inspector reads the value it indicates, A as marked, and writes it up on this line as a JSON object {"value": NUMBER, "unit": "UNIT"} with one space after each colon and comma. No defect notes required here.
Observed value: {"value": 8.04, "unit": "A"}
